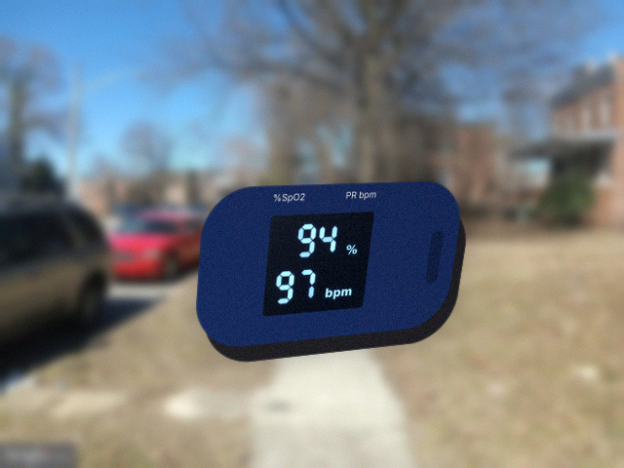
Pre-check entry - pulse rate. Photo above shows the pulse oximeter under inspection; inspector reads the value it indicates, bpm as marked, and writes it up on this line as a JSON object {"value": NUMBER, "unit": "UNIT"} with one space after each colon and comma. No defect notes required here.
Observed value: {"value": 97, "unit": "bpm"}
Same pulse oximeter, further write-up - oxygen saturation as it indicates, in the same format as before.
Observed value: {"value": 94, "unit": "%"}
